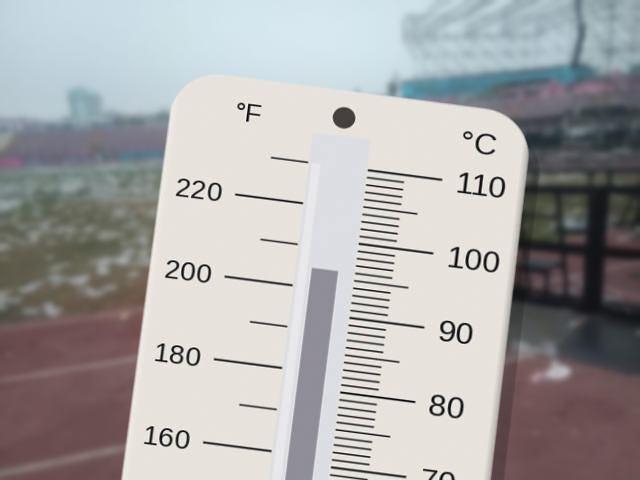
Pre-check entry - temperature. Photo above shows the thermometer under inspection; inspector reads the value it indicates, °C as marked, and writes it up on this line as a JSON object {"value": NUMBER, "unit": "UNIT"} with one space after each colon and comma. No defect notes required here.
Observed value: {"value": 96, "unit": "°C"}
